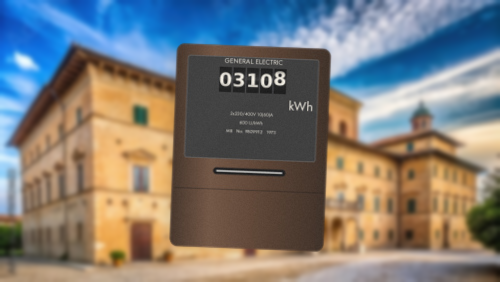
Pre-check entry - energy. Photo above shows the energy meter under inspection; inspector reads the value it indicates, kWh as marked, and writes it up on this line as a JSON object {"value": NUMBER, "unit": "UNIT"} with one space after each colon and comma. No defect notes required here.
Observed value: {"value": 3108, "unit": "kWh"}
